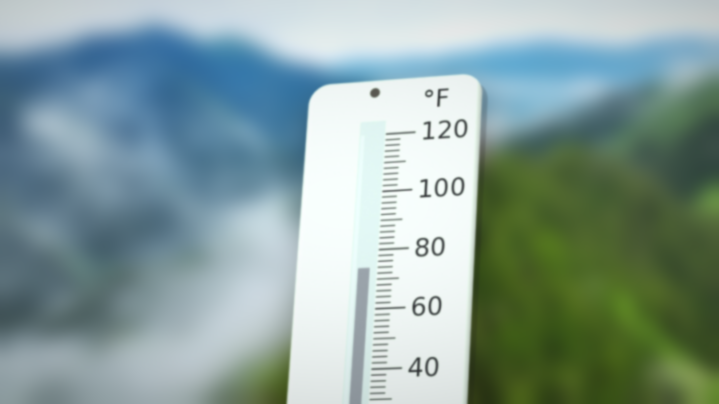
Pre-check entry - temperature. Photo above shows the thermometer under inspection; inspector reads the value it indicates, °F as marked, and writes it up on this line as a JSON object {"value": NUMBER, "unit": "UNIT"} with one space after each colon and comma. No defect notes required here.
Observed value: {"value": 74, "unit": "°F"}
